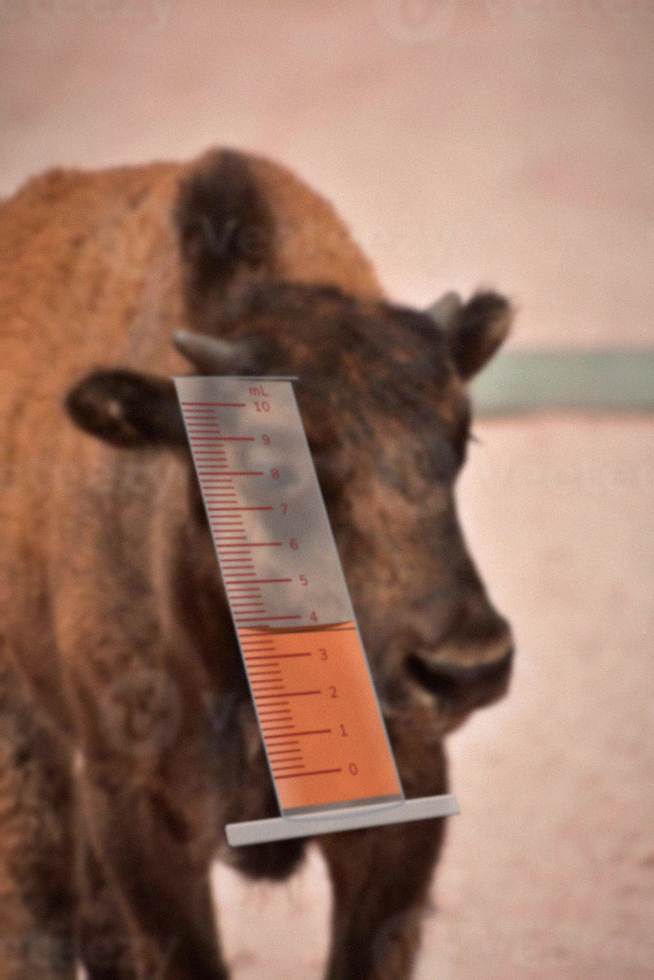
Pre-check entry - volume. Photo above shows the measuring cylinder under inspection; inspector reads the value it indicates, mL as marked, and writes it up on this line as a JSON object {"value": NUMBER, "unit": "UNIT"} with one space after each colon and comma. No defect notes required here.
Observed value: {"value": 3.6, "unit": "mL"}
